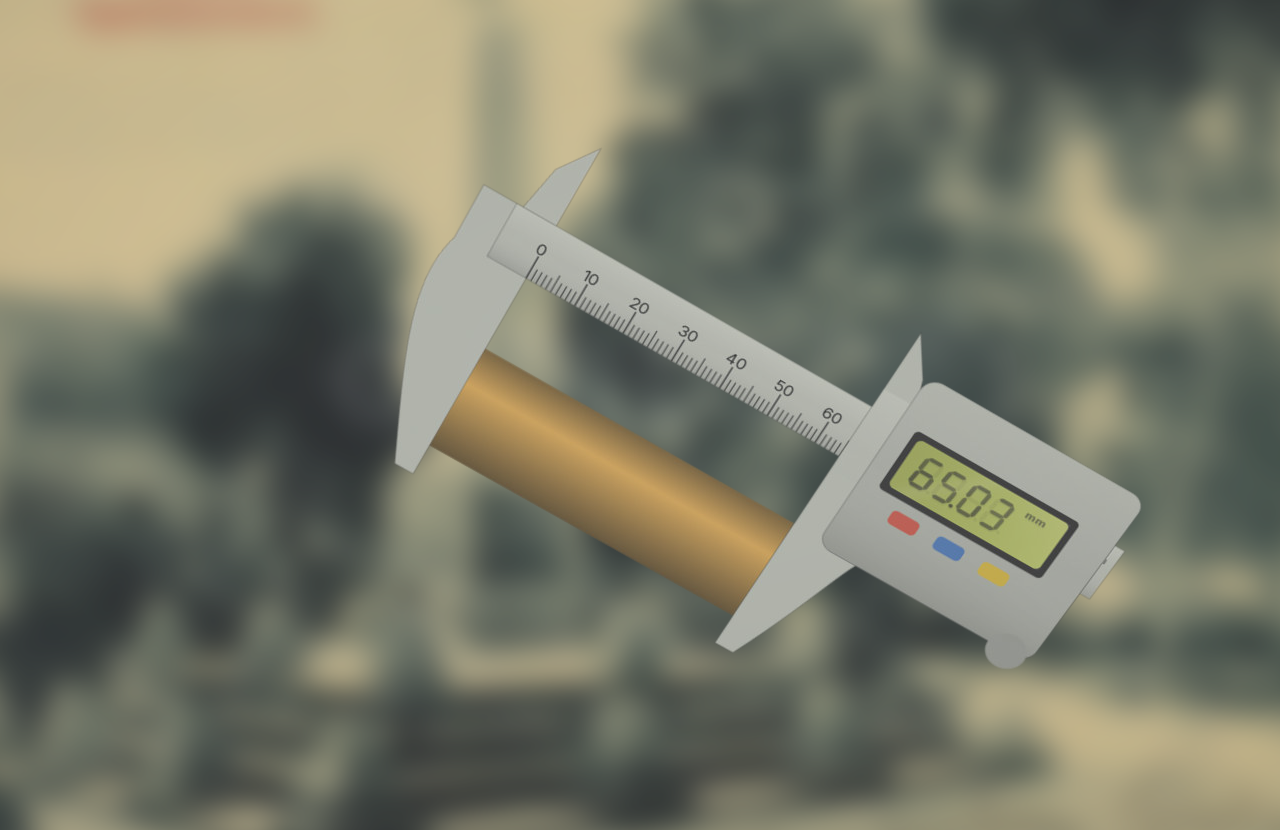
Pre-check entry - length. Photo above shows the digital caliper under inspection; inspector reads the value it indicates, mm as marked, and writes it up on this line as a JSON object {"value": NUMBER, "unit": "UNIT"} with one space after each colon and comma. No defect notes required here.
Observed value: {"value": 65.03, "unit": "mm"}
